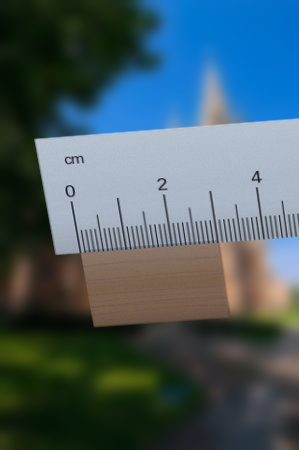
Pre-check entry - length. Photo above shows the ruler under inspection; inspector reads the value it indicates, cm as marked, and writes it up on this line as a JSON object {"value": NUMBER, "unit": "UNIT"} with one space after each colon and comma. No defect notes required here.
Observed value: {"value": 3, "unit": "cm"}
